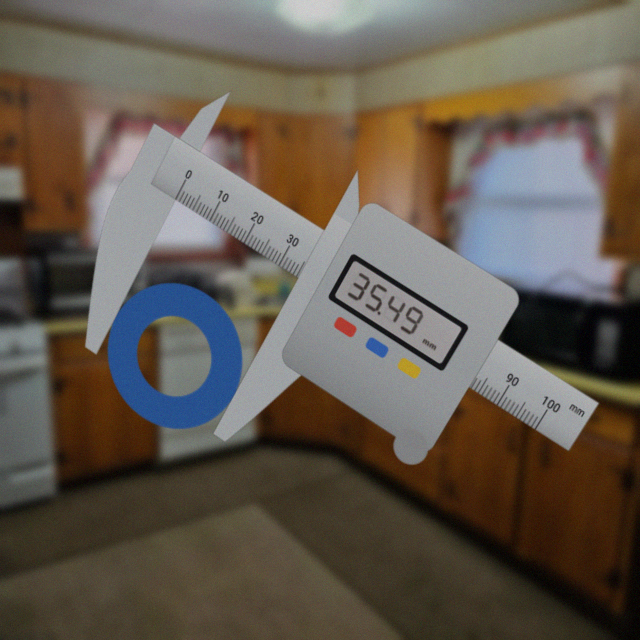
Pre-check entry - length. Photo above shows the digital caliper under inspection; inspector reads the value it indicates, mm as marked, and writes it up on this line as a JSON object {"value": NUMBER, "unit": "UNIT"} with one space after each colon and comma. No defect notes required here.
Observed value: {"value": 35.49, "unit": "mm"}
